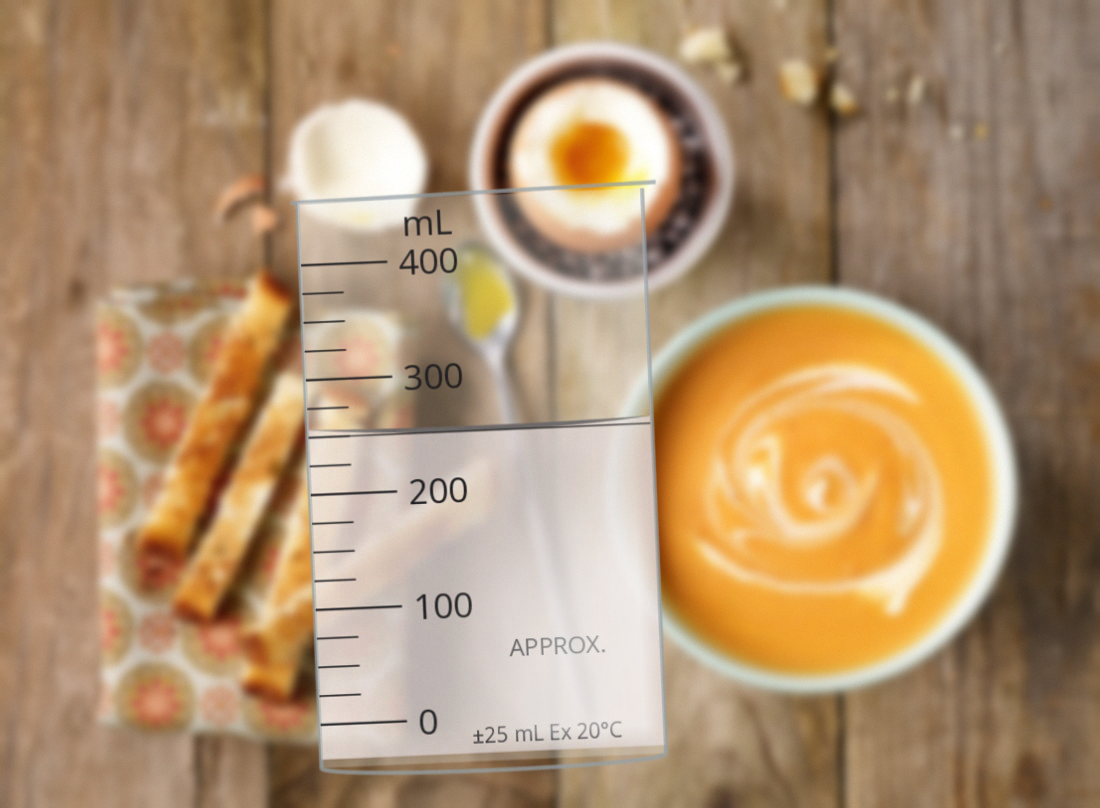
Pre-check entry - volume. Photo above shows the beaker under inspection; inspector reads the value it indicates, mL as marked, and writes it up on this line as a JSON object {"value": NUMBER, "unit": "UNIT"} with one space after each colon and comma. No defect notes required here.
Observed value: {"value": 250, "unit": "mL"}
